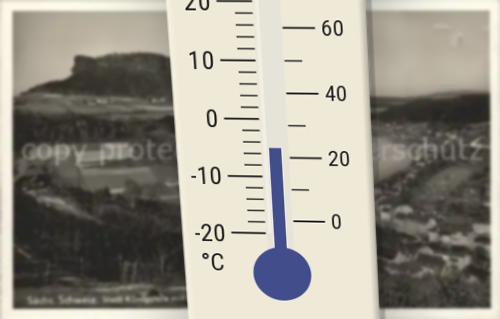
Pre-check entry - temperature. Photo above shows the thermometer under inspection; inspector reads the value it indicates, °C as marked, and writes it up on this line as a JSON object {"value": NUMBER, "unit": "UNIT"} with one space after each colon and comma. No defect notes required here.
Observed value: {"value": -5, "unit": "°C"}
